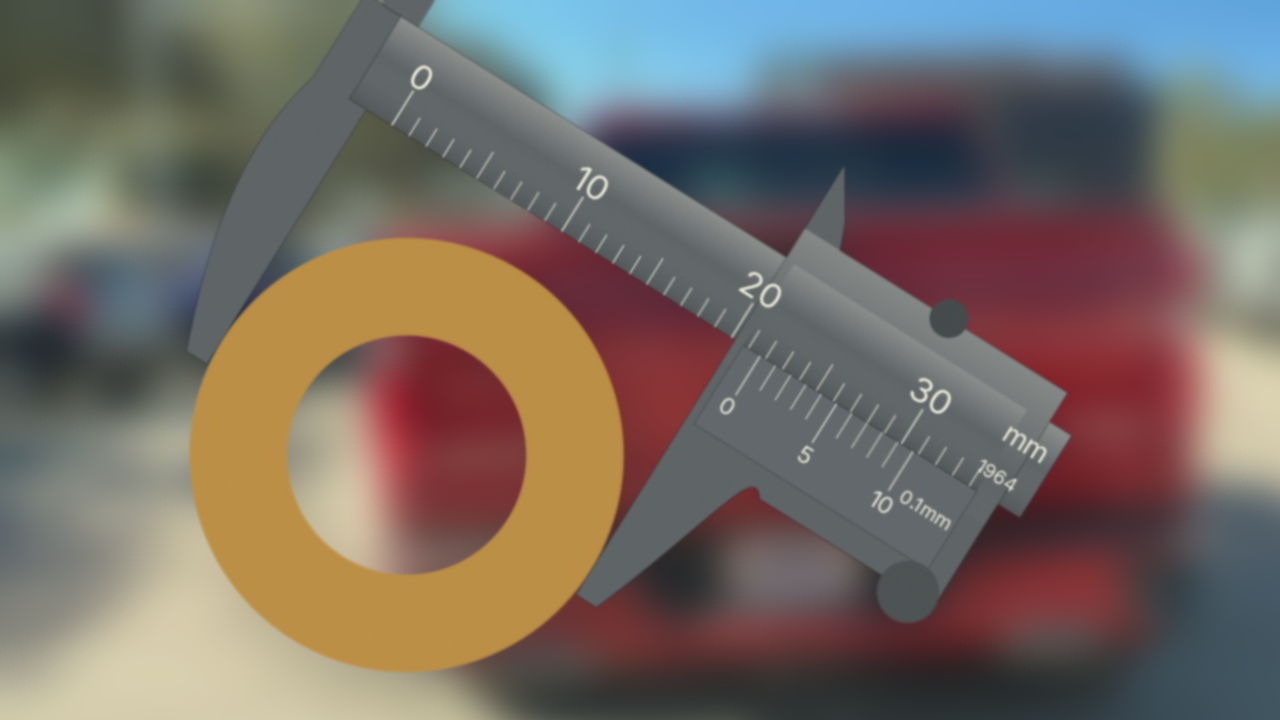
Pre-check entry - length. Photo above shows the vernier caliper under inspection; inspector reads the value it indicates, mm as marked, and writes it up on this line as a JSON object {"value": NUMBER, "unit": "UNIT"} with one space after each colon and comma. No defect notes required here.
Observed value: {"value": 21.7, "unit": "mm"}
